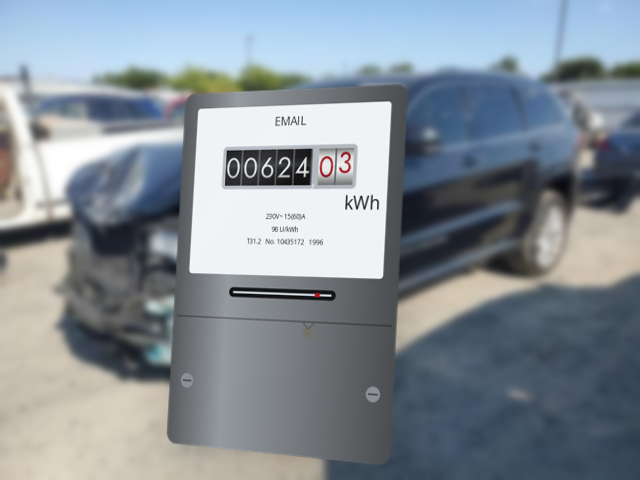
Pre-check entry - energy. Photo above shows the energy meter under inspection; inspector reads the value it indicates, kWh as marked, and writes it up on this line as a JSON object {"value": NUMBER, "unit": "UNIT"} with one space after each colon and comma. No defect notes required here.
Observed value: {"value": 624.03, "unit": "kWh"}
